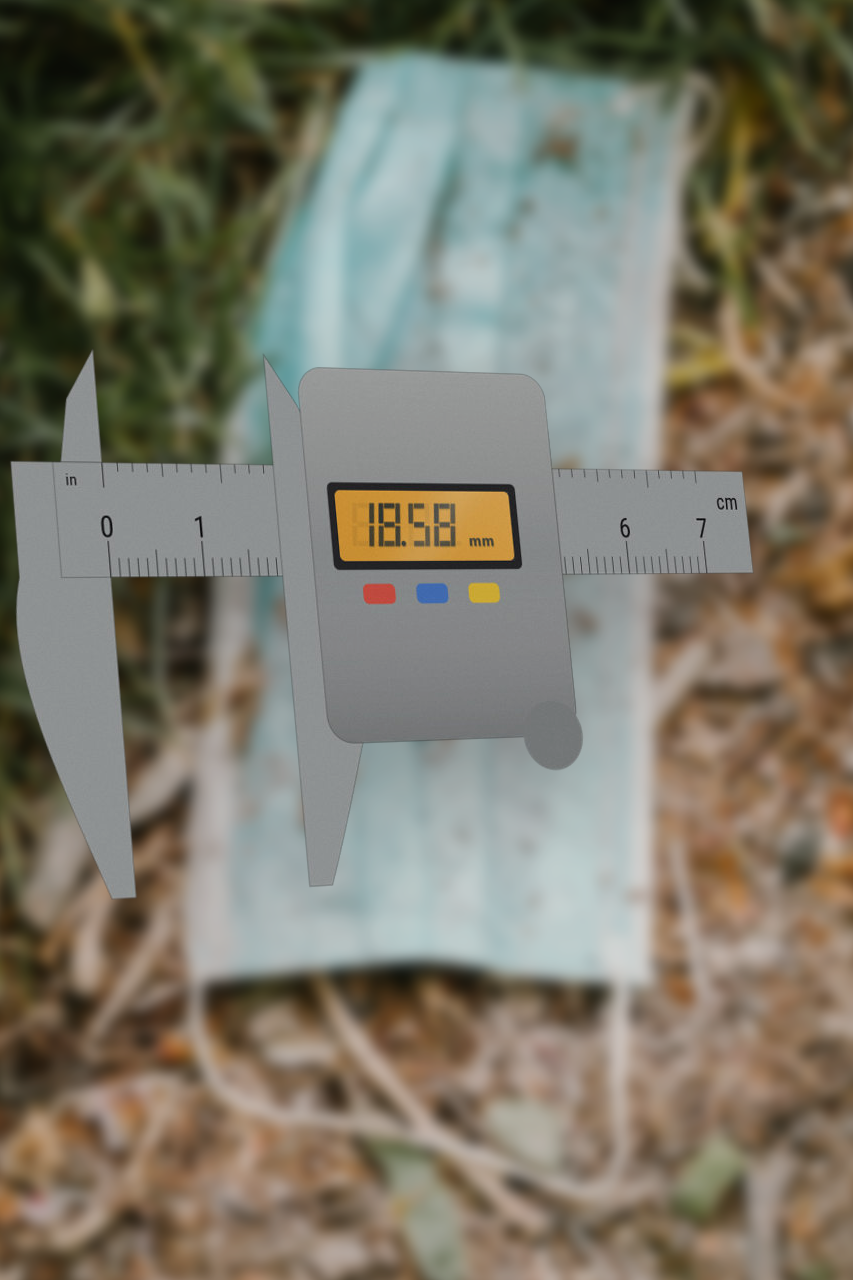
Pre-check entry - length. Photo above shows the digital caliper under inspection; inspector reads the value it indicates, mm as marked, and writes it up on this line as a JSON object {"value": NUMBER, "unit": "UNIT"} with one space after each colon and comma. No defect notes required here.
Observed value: {"value": 18.58, "unit": "mm"}
